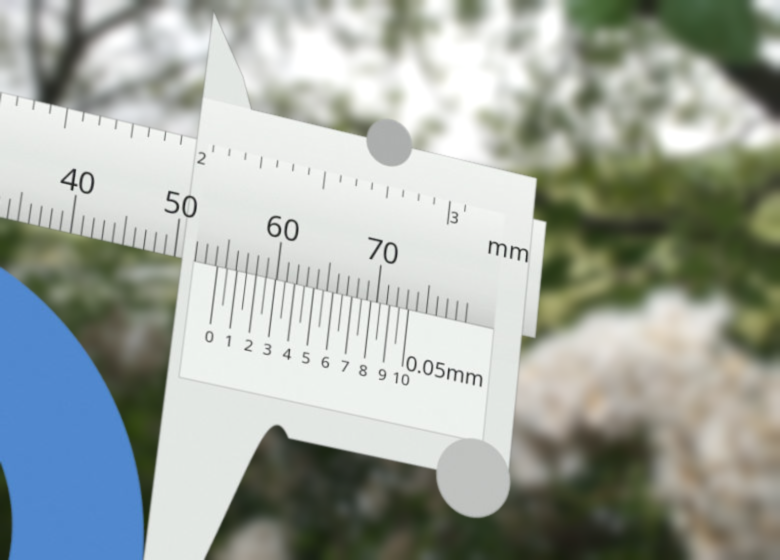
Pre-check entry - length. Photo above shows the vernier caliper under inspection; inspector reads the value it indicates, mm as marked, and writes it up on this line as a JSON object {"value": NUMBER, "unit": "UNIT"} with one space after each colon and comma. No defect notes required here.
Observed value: {"value": 54.2, "unit": "mm"}
